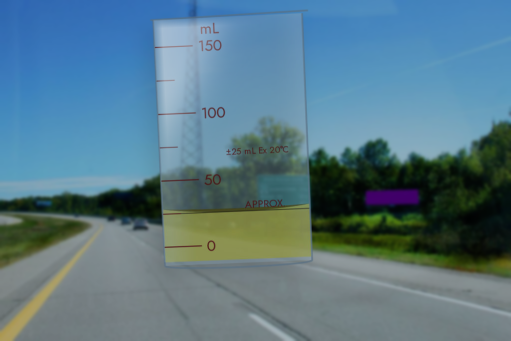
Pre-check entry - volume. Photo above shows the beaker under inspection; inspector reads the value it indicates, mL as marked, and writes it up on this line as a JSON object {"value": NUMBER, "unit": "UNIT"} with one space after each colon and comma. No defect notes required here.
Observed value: {"value": 25, "unit": "mL"}
